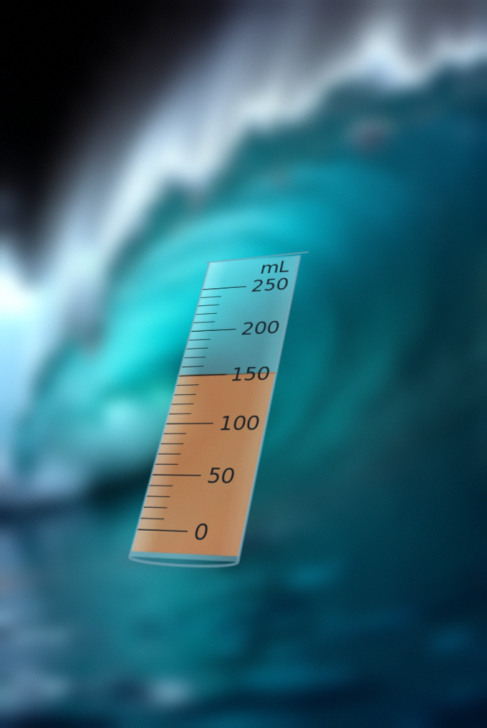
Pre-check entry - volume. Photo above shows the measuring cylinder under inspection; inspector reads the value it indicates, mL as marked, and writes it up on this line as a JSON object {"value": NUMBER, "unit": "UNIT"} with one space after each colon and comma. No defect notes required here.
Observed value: {"value": 150, "unit": "mL"}
